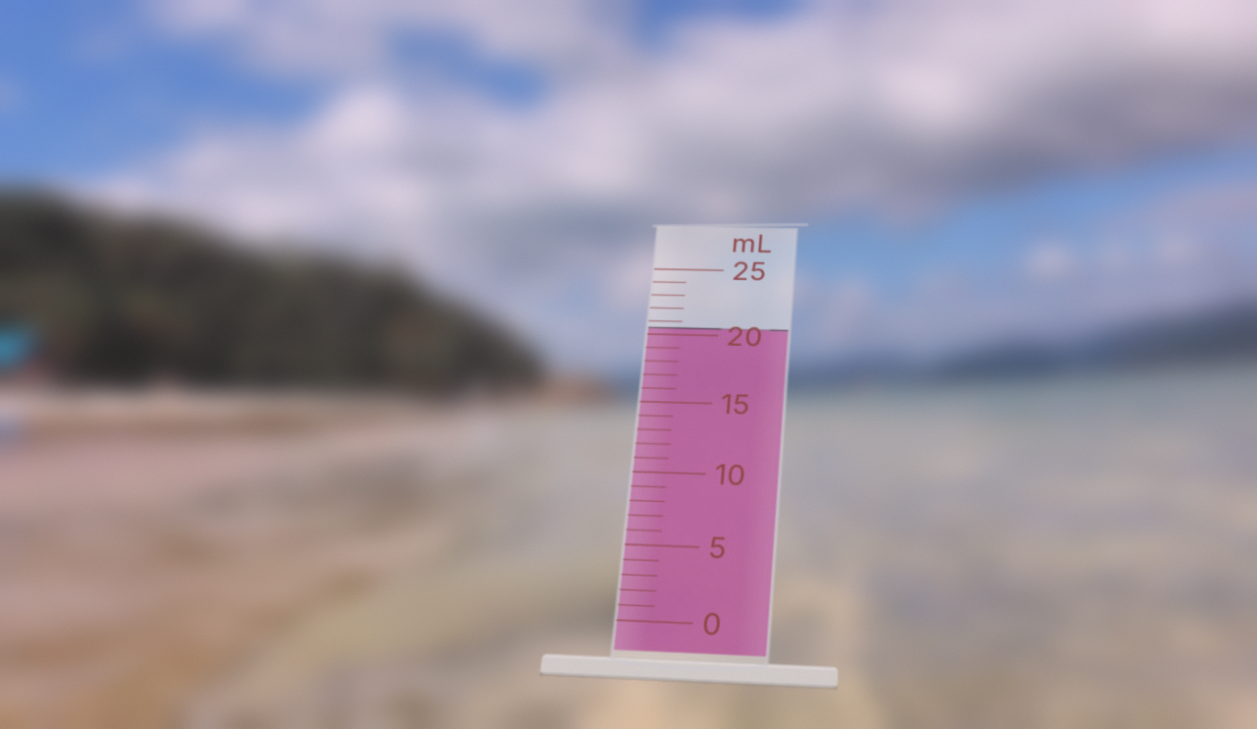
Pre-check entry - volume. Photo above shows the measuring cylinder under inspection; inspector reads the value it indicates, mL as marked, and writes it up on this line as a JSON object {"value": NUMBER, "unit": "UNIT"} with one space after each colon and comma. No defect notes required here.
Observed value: {"value": 20.5, "unit": "mL"}
